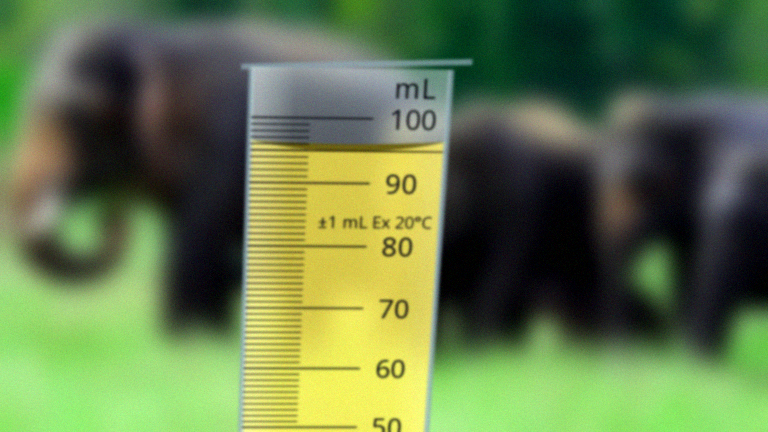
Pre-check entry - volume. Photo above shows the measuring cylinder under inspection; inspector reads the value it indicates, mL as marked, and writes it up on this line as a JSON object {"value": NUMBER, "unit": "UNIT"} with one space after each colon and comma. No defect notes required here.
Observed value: {"value": 95, "unit": "mL"}
